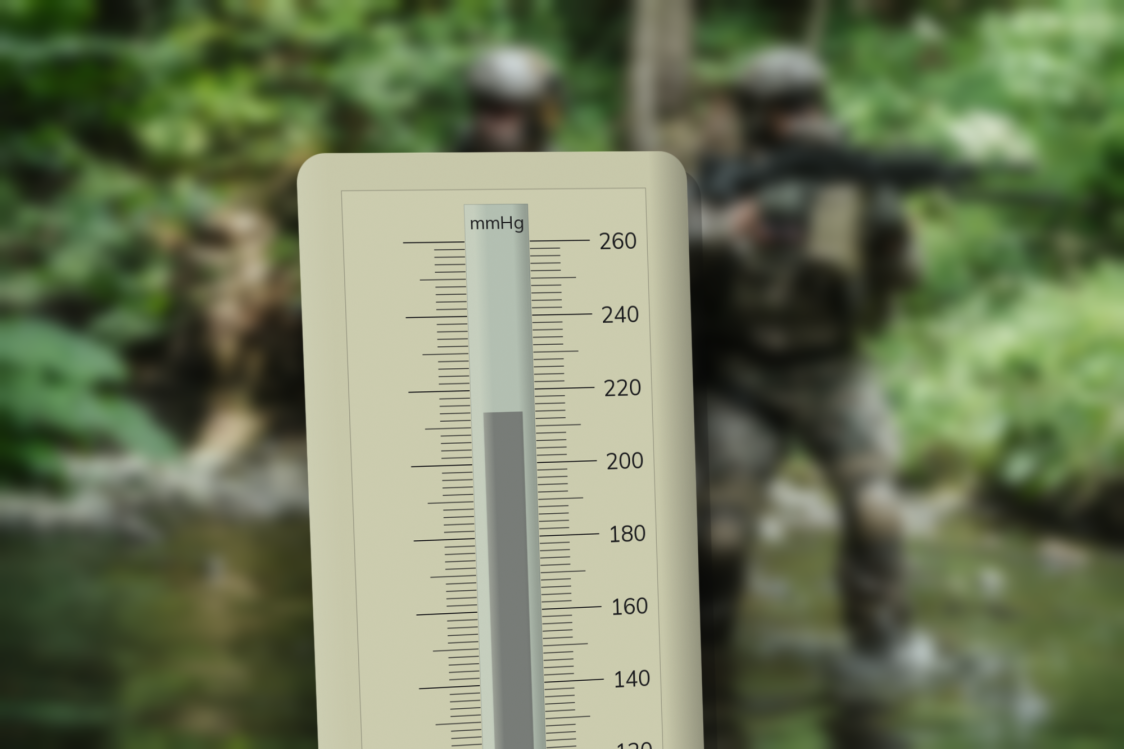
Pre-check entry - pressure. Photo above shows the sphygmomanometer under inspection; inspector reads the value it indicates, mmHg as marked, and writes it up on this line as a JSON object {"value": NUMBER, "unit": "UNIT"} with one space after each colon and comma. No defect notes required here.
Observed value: {"value": 214, "unit": "mmHg"}
